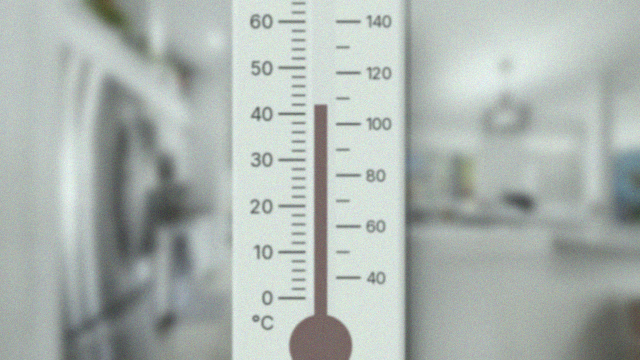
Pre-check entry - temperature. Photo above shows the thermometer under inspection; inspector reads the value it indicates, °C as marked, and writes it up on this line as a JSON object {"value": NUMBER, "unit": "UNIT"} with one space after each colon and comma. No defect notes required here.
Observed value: {"value": 42, "unit": "°C"}
